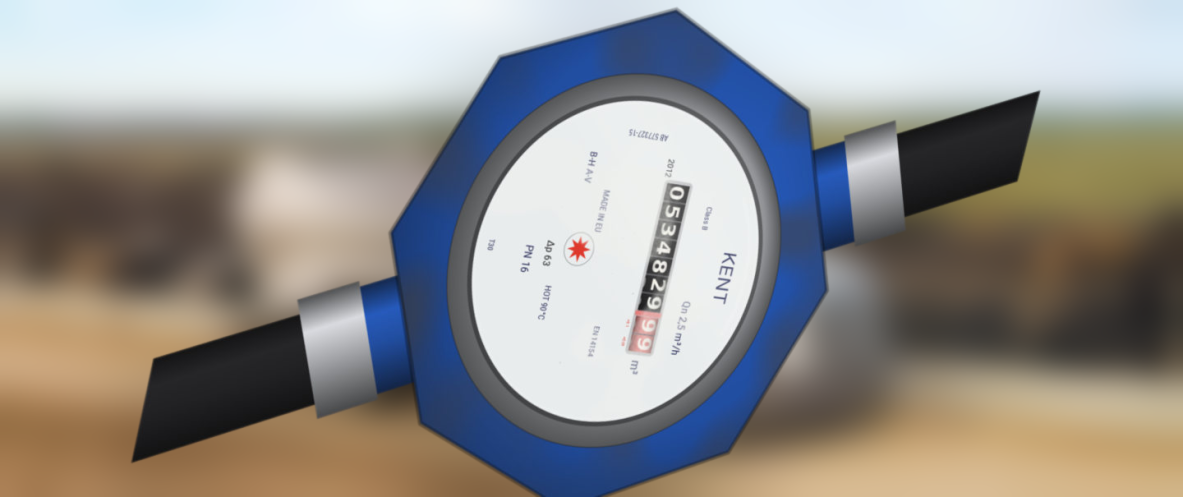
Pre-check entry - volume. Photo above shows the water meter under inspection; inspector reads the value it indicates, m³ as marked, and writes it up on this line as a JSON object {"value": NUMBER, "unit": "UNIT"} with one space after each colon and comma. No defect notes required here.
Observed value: {"value": 534829.99, "unit": "m³"}
